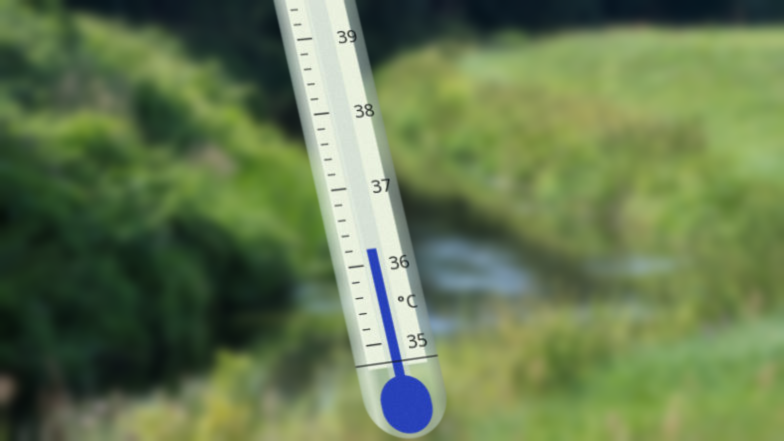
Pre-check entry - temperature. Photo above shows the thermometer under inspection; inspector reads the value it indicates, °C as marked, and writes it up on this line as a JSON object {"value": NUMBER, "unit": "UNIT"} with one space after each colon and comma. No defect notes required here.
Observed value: {"value": 36.2, "unit": "°C"}
